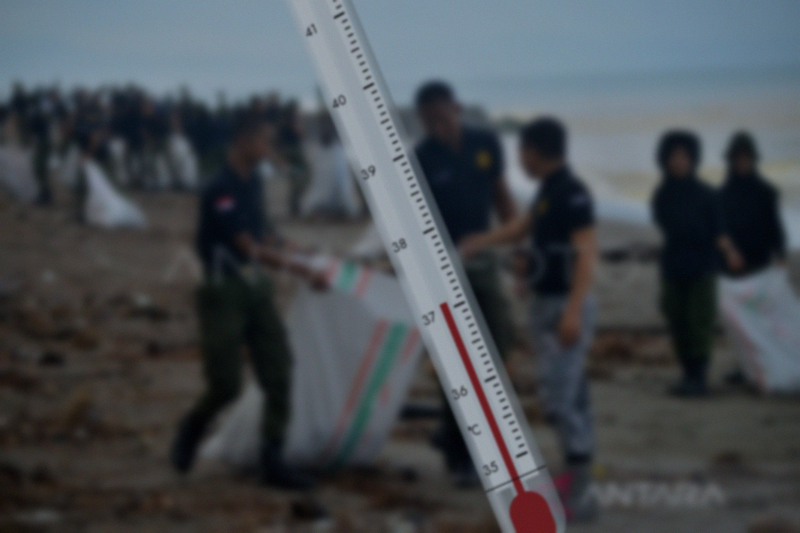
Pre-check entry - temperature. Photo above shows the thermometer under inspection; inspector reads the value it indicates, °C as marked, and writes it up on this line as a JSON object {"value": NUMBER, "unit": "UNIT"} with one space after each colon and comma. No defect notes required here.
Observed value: {"value": 37.1, "unit": "°C"}
